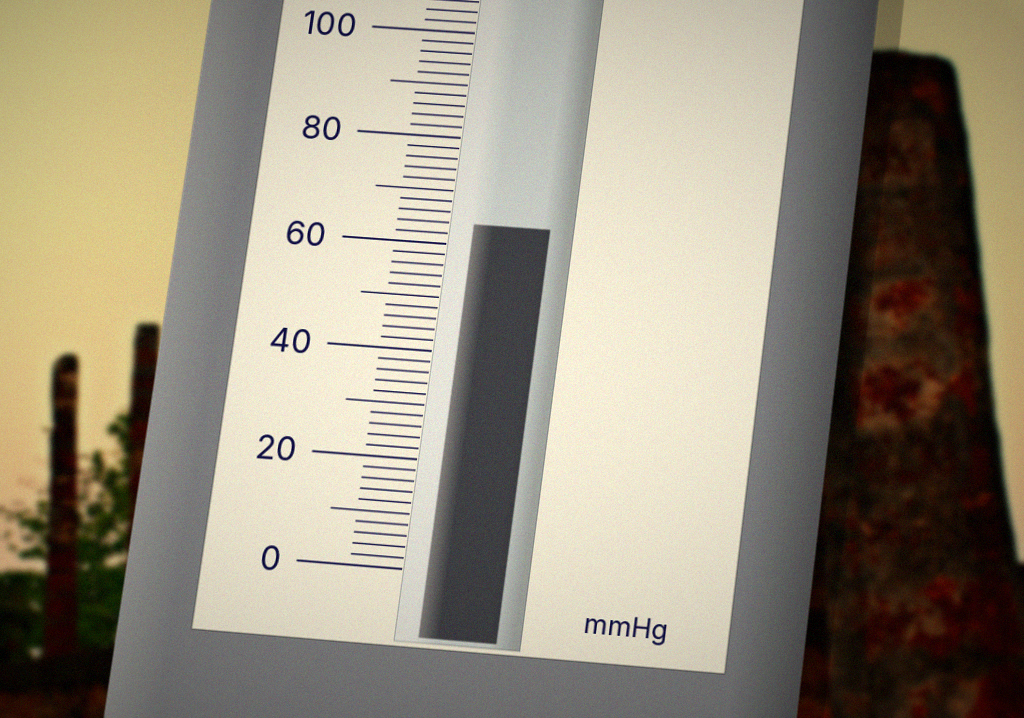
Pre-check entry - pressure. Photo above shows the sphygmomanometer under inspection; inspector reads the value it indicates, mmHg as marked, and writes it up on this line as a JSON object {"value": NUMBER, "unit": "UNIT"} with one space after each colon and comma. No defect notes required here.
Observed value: {"value": 64, "unit": "mmHg"}
